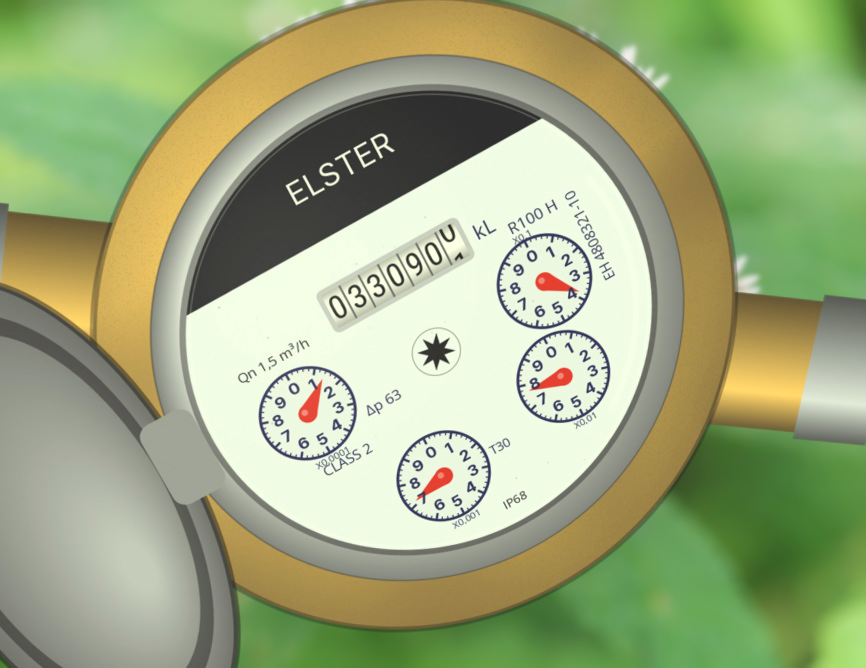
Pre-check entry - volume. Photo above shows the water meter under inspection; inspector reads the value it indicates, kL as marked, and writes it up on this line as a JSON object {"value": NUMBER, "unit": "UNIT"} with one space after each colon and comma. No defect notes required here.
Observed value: {"value": 330900.3771, "unit": "kL"}
